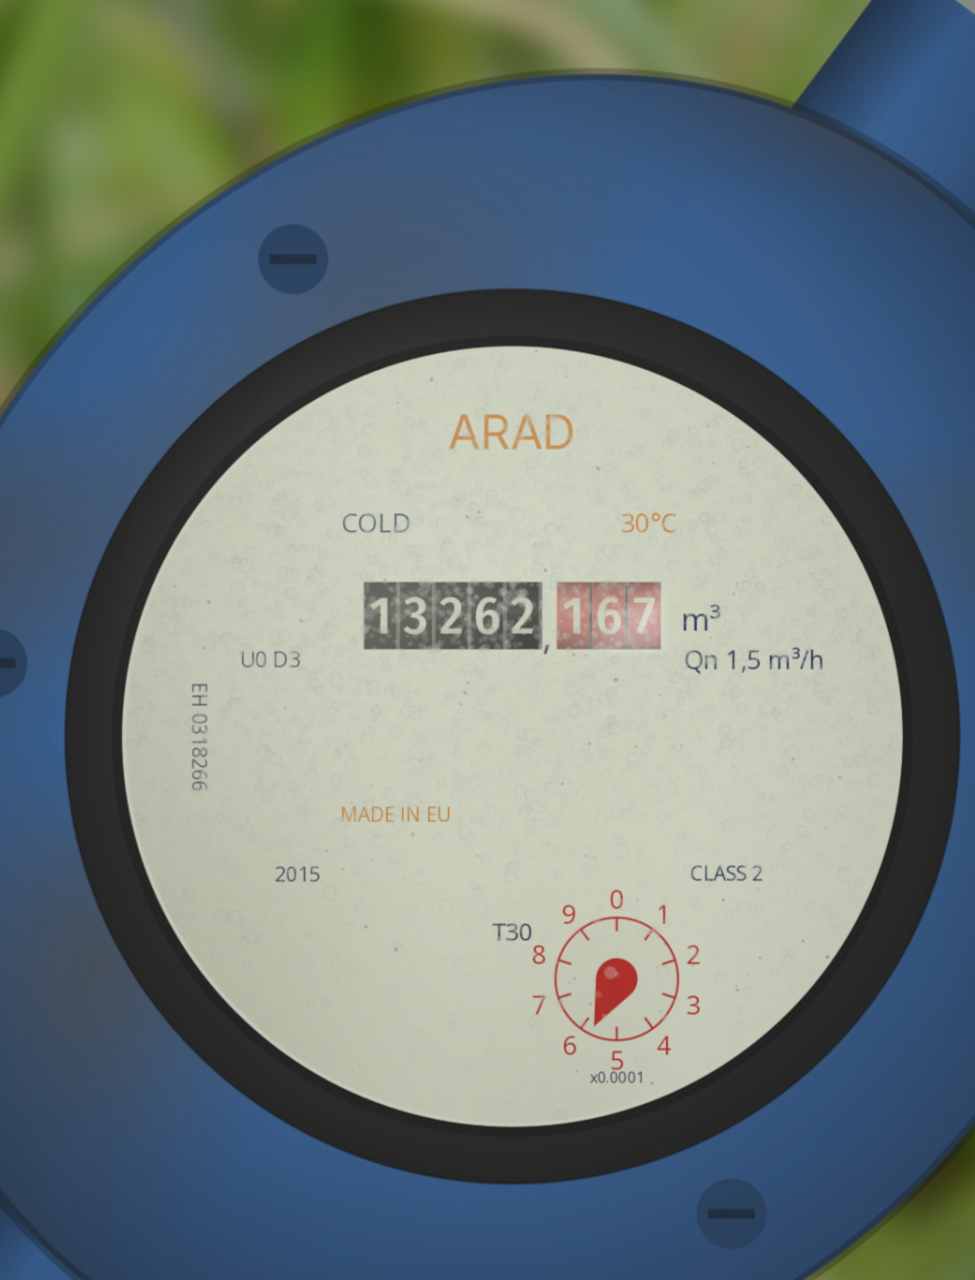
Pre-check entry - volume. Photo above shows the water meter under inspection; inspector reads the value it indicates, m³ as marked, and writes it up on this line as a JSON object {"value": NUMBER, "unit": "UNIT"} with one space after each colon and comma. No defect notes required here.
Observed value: {"value": 13262.1675, "unit": "m³"}
